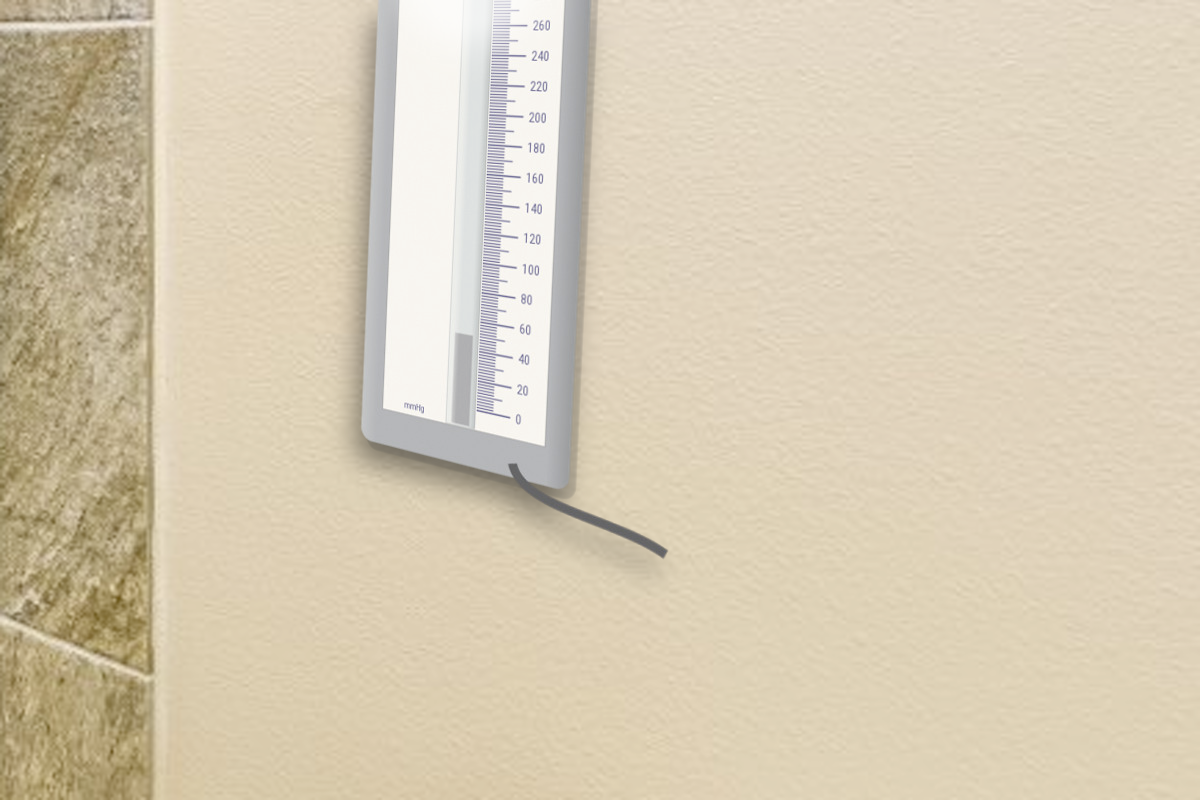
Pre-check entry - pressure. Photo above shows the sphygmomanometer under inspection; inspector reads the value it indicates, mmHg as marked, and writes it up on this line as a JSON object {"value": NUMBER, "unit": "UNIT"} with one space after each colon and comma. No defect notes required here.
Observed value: {"value": 50, "unit": "mmHg"}
